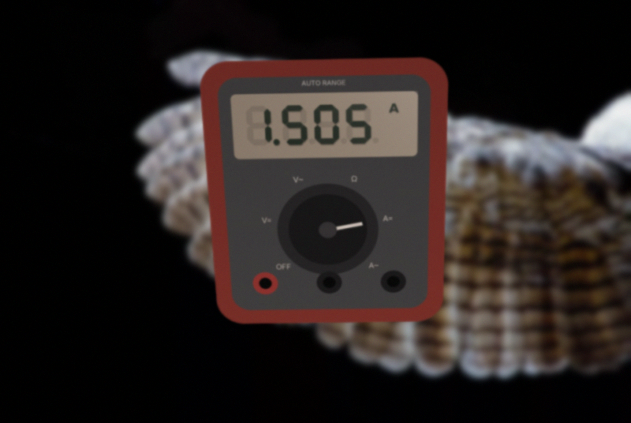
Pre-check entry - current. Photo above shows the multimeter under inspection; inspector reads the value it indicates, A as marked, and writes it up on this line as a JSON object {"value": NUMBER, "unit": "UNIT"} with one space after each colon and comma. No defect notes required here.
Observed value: {"value": 1.505, "unit": "A"}
